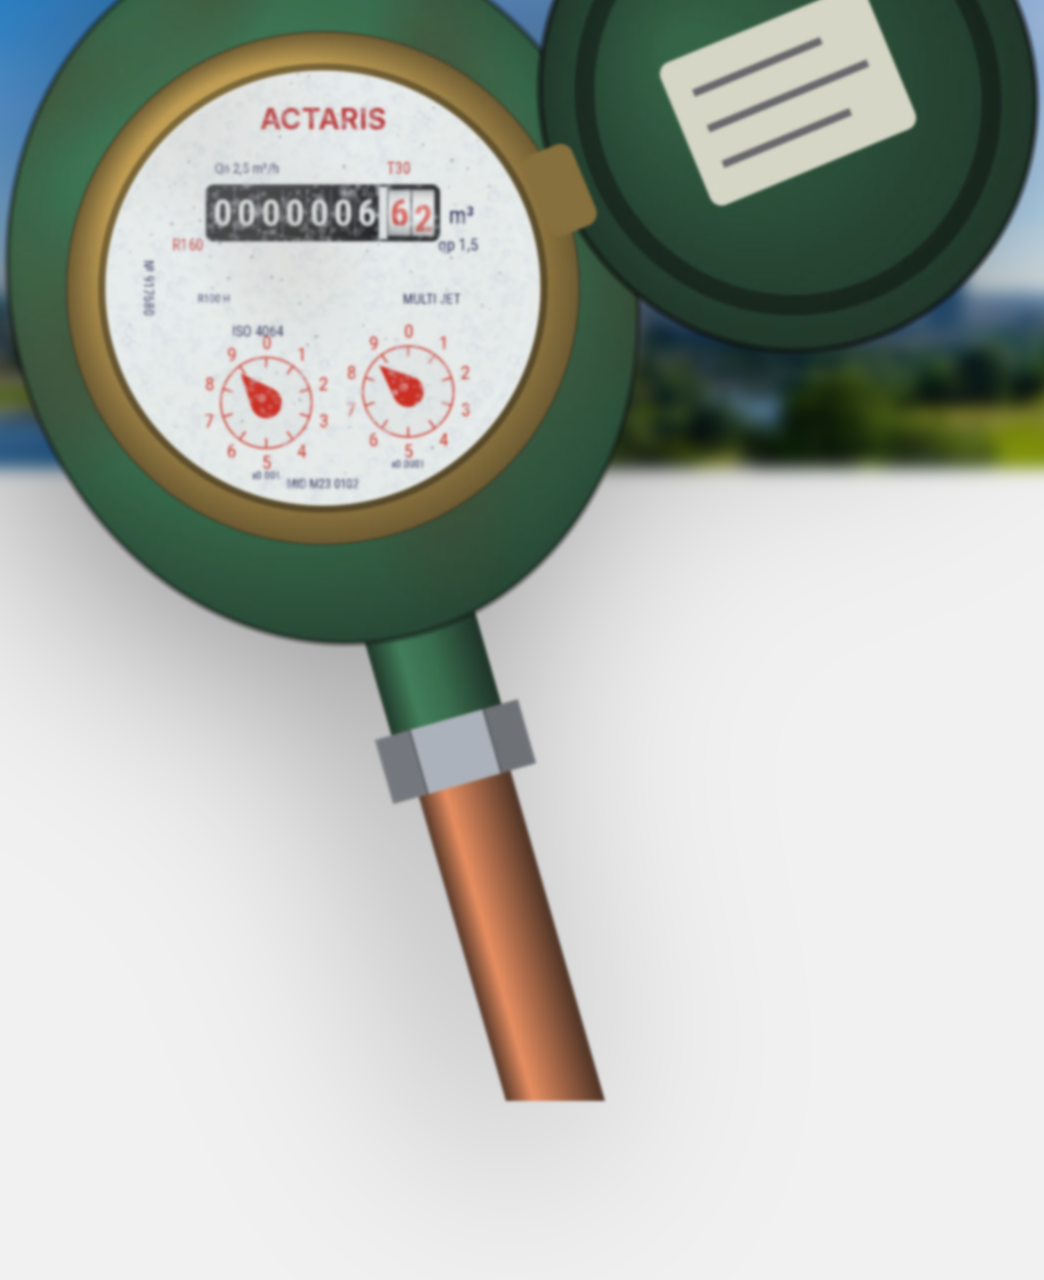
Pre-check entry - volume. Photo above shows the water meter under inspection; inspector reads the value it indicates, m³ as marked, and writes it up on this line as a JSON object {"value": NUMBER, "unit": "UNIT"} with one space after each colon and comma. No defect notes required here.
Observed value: {"value": 6.6188, "unit": "m³"}
